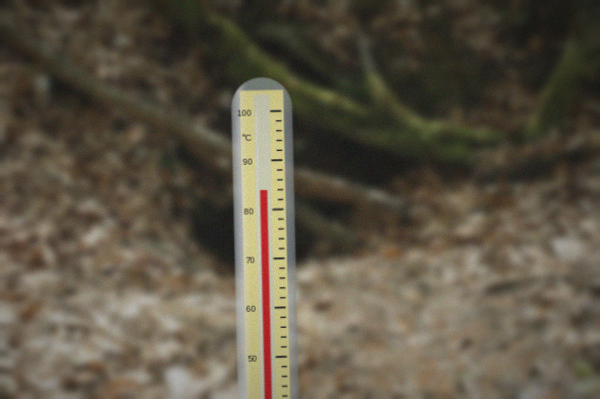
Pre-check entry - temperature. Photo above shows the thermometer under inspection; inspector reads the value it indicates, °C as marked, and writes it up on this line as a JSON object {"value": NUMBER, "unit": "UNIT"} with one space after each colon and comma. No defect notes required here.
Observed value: {"value": 84, "unit": "°C"}
